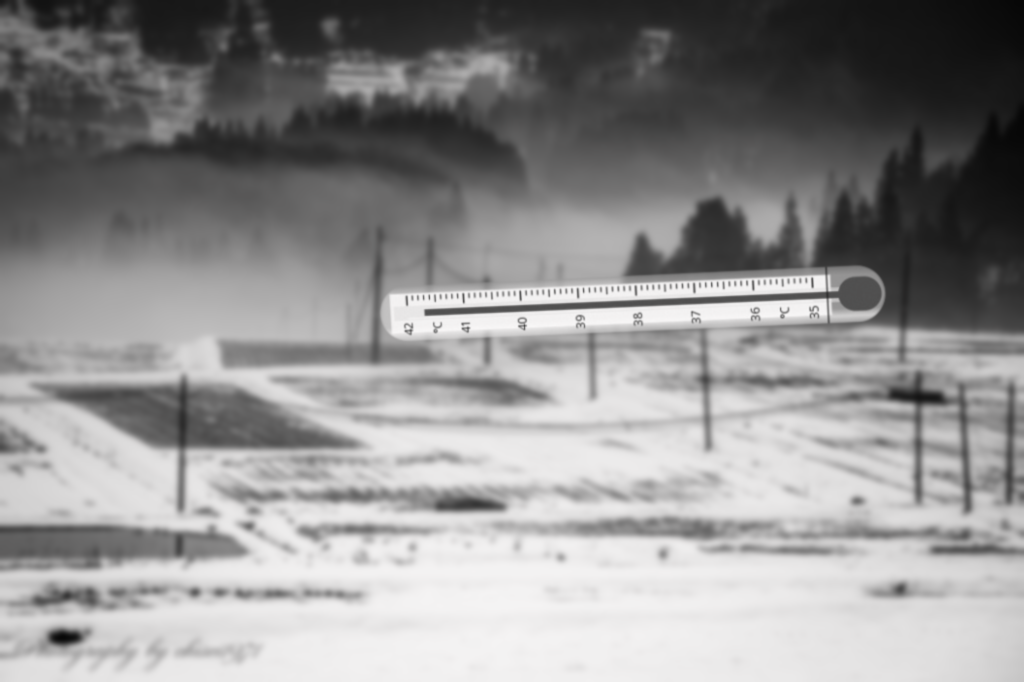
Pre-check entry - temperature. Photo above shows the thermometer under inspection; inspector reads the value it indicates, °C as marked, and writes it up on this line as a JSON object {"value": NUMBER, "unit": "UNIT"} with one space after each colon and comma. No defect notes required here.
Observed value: {"value": 41.7, "unit": "°C"}
